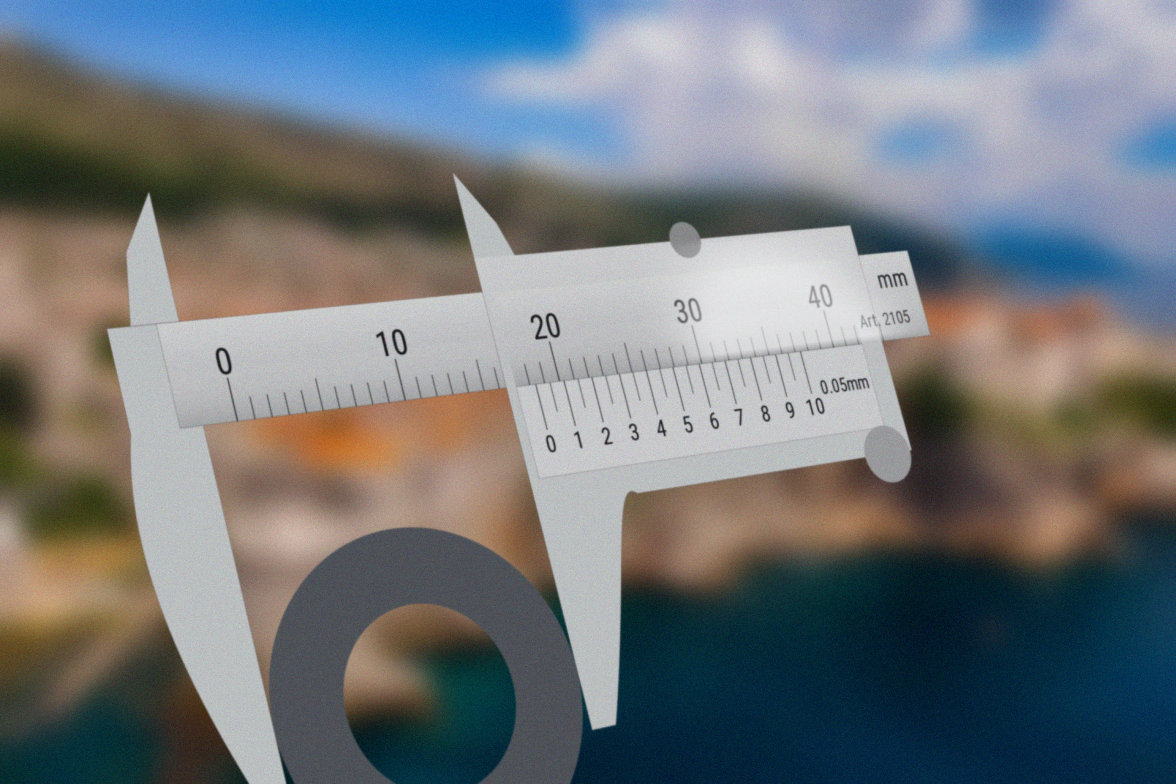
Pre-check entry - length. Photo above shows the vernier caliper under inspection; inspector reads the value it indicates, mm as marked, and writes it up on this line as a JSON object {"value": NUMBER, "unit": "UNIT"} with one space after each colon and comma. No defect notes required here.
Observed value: {"value": 18.4, "unit": "mm"}
